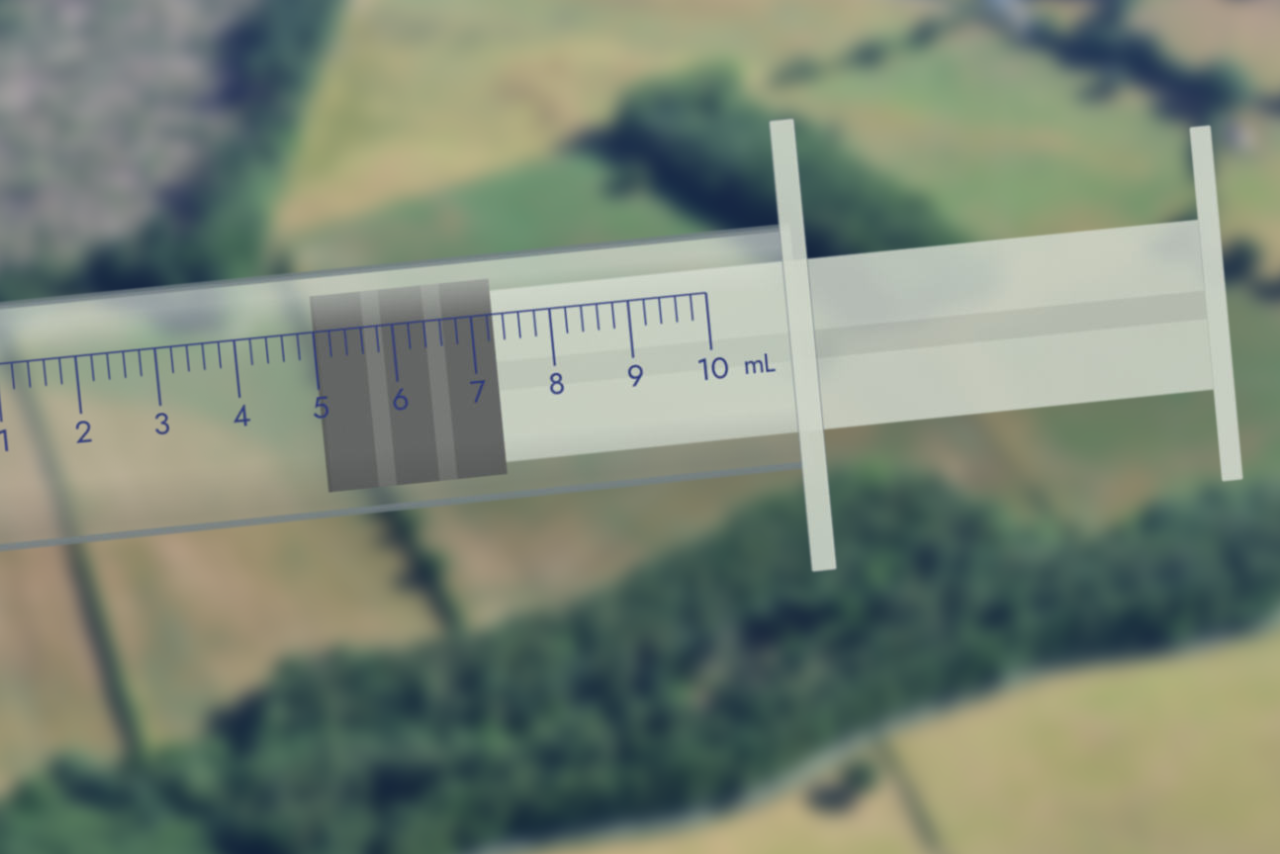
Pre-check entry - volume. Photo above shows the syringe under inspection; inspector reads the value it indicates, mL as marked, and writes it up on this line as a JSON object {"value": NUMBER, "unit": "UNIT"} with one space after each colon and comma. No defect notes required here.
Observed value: {"value": 5, "unit": "mL"}
